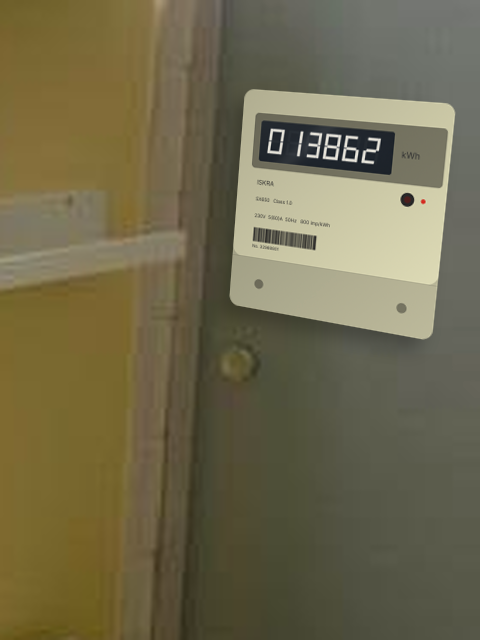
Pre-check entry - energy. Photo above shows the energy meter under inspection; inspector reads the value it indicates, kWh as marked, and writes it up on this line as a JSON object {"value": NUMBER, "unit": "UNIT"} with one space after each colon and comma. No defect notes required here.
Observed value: {"value": 13862, "unit": "kWh"}
